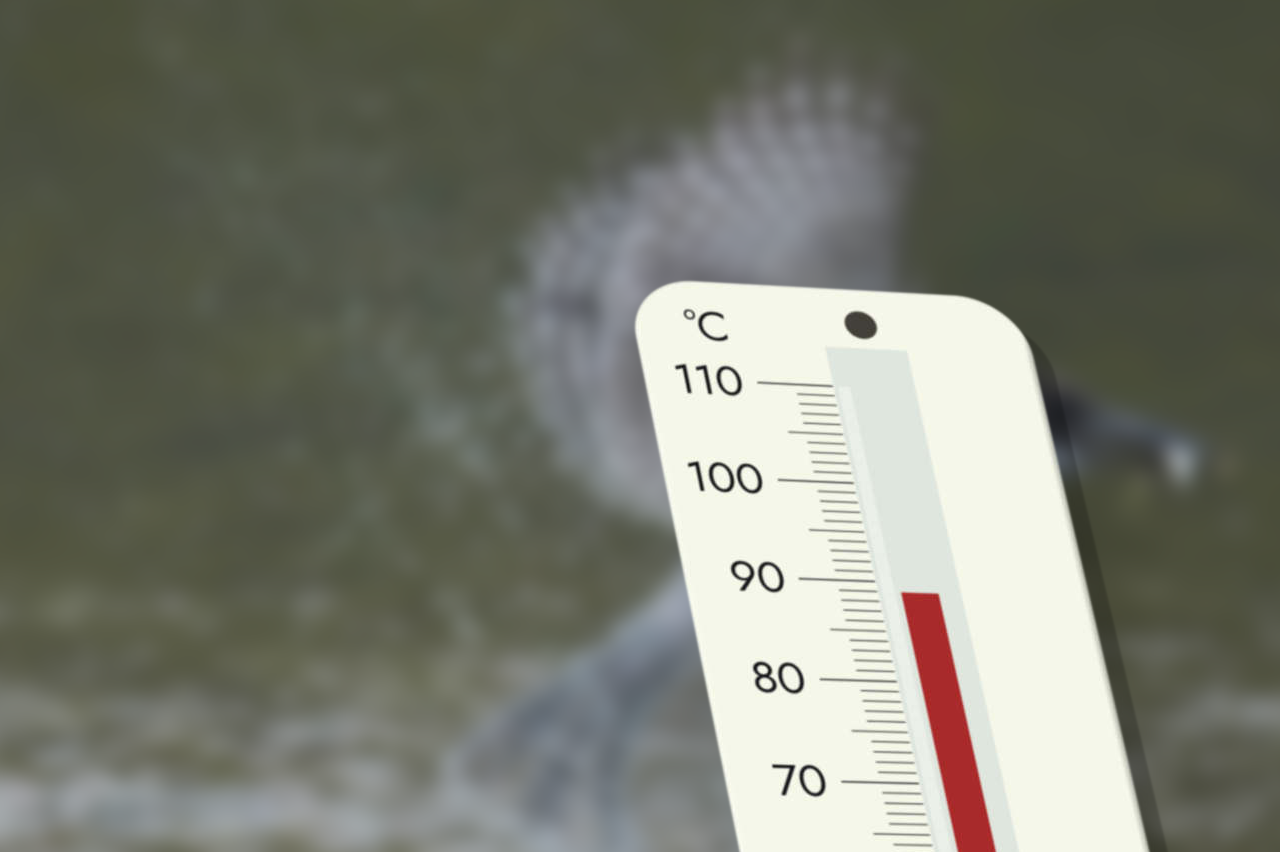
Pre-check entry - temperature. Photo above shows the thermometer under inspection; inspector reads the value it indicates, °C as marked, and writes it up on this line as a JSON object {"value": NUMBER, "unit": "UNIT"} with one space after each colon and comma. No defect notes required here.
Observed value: {"value": 89, "unit": "°C"}
